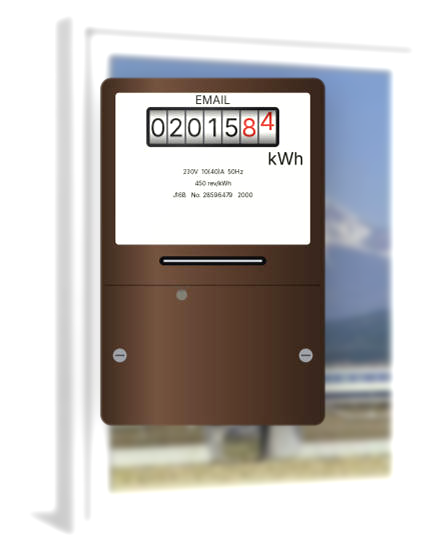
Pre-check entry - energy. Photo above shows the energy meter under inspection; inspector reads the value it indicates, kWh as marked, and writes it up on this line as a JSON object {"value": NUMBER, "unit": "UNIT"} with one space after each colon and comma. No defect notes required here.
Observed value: {"value": 2015.84, "unit": "kWh"}
